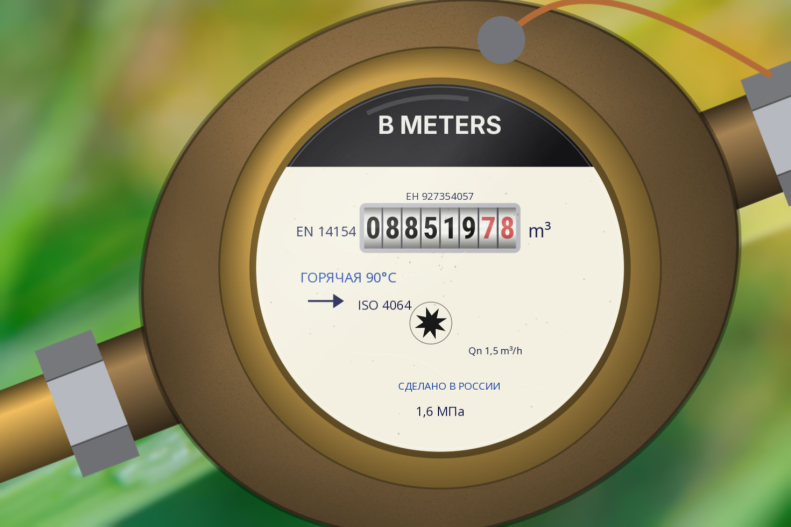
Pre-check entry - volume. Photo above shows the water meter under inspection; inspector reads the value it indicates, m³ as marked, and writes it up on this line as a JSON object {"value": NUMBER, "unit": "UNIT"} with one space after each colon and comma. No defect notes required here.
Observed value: {"value": 88519.78, "unit": "m³"}
